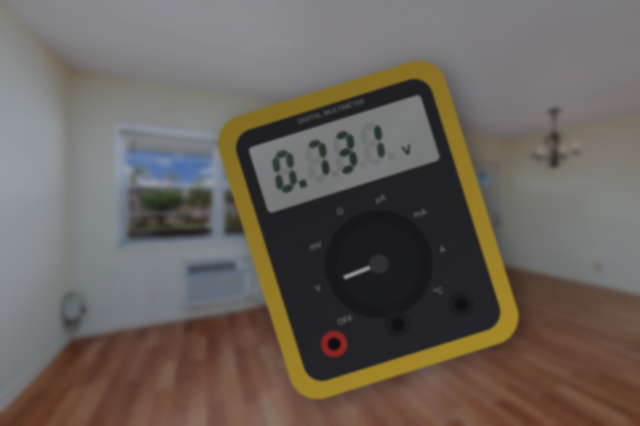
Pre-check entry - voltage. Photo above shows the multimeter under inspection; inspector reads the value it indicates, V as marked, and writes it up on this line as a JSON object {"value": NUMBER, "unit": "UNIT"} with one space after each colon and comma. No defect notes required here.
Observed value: {"value": 0.731, "unit": "V"}
